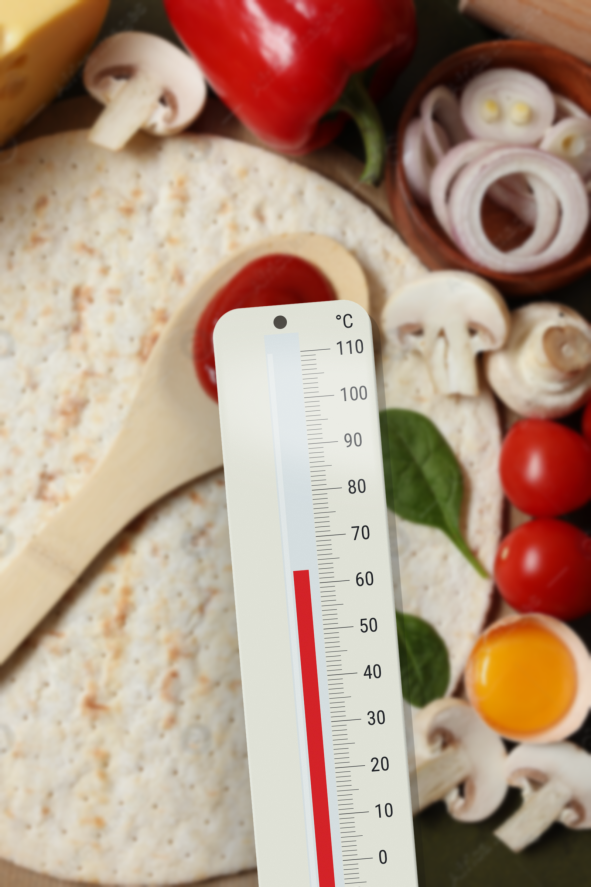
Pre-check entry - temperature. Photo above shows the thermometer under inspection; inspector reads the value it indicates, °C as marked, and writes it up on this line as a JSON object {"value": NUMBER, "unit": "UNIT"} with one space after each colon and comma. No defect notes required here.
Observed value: {"value": 63, "unit": "°C"}
